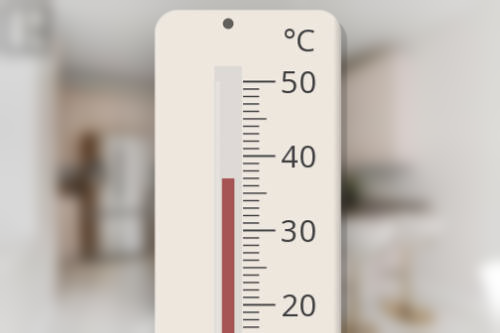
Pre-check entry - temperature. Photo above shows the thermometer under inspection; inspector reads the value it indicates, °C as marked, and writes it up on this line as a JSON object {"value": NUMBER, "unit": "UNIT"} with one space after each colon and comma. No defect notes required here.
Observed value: {"value": 37, "unit": "°C"}
